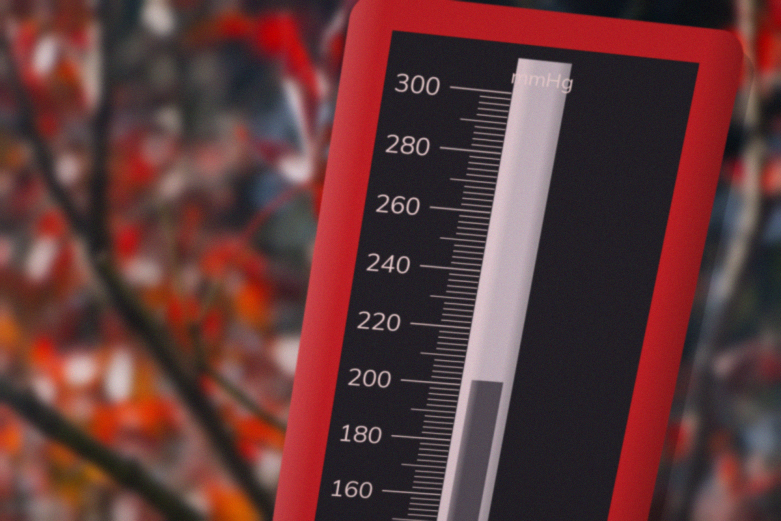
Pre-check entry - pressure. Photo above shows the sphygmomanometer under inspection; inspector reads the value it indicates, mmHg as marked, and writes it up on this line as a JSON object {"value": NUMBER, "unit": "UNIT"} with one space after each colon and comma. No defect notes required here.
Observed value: {"value": 202, "unit": "mmHg"}
